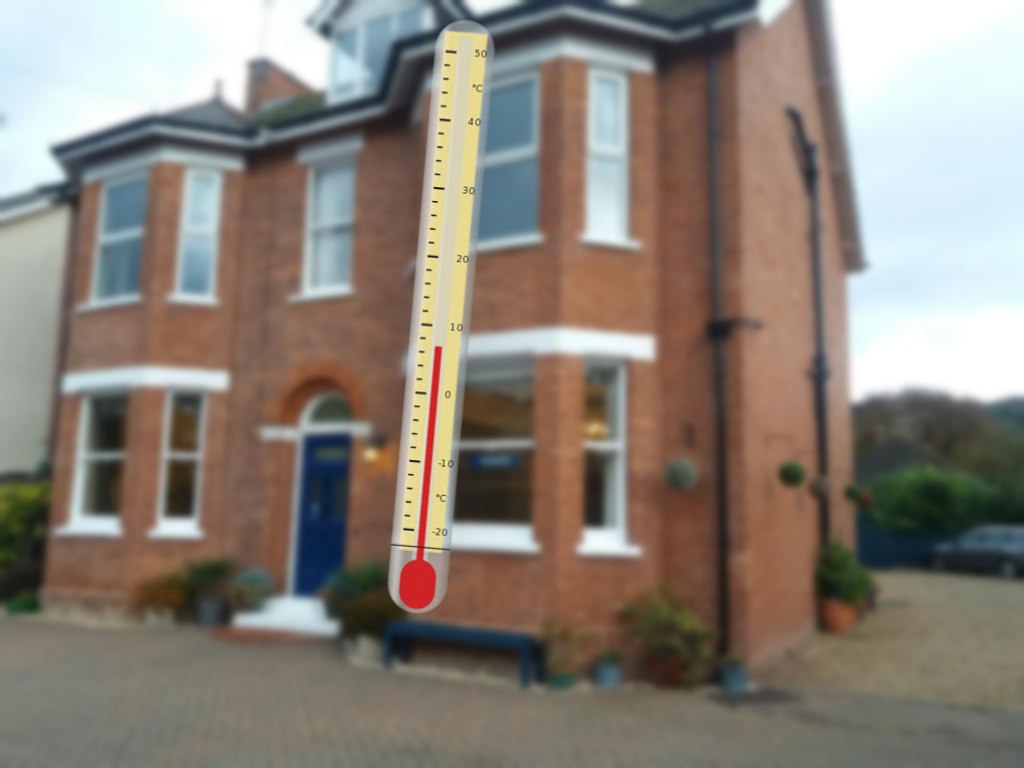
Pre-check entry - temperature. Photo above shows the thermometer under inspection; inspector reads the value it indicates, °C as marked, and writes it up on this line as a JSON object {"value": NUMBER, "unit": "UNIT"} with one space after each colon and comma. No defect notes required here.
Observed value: {"value": 7, "unit": "°C"}
